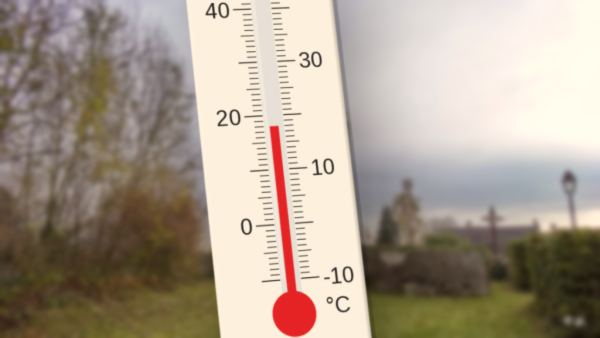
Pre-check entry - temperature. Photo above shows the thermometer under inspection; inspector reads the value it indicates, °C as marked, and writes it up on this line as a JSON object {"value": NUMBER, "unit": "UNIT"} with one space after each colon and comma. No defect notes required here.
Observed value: {"value": 18, "unit": "°C"}
